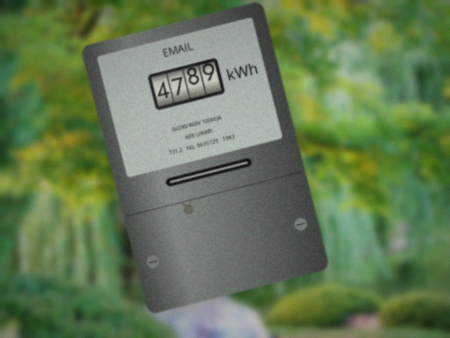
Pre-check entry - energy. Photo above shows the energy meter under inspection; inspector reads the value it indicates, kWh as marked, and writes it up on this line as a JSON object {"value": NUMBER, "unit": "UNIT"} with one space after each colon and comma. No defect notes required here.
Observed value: {"value": 4789, "unit": "kWh"}
